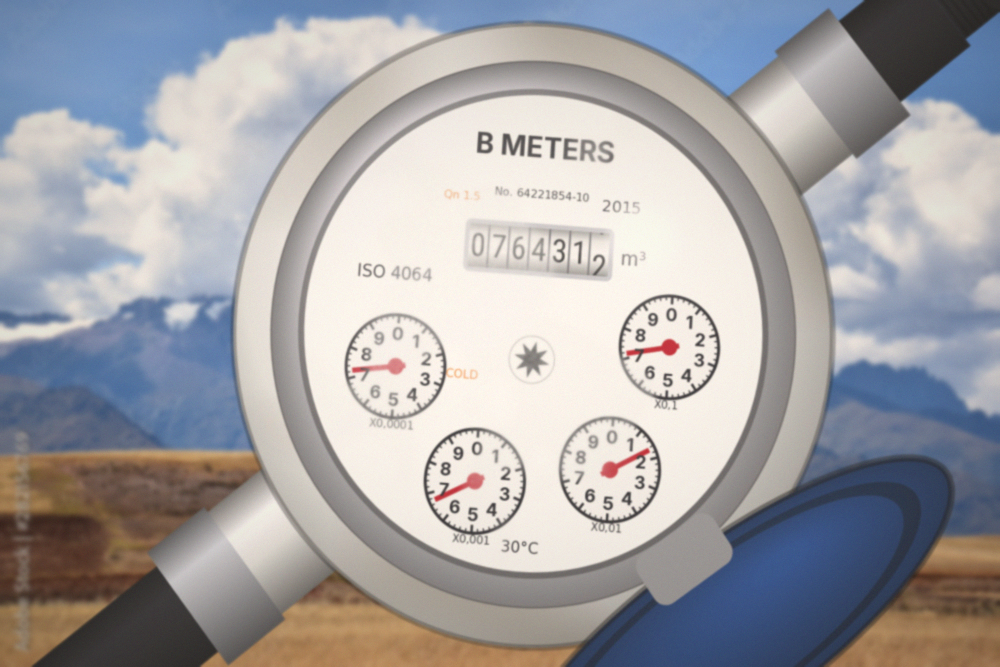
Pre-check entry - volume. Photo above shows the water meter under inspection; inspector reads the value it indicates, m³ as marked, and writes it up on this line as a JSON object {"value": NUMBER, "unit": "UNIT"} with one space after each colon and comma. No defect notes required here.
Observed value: {"value": 764311.7167, "unit": "m³"}
